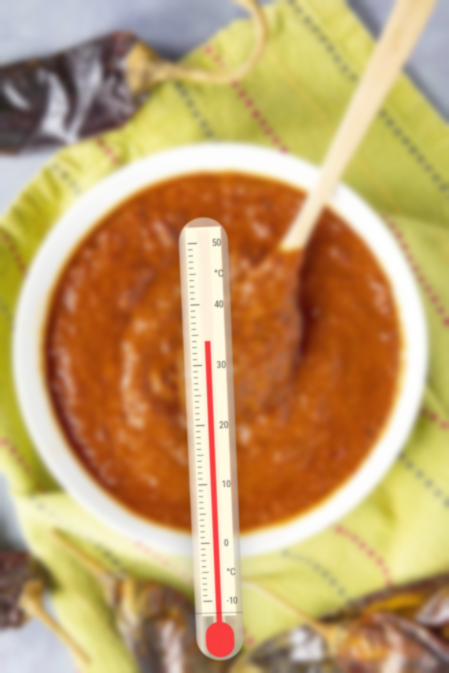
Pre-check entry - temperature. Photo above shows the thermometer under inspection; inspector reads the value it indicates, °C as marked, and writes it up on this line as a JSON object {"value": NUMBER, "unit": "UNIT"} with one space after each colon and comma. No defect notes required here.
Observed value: {"value": 34, "unit": "°C"}
